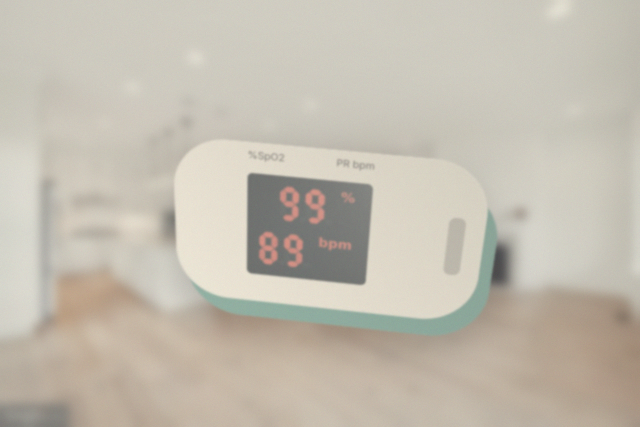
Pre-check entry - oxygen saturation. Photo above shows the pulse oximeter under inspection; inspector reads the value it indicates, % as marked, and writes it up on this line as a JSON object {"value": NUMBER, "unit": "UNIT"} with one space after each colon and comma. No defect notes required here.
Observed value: {"value": 99, "unit": "%"}
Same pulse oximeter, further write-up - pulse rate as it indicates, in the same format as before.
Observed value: {"value": 89, "unit": "bpm"}
